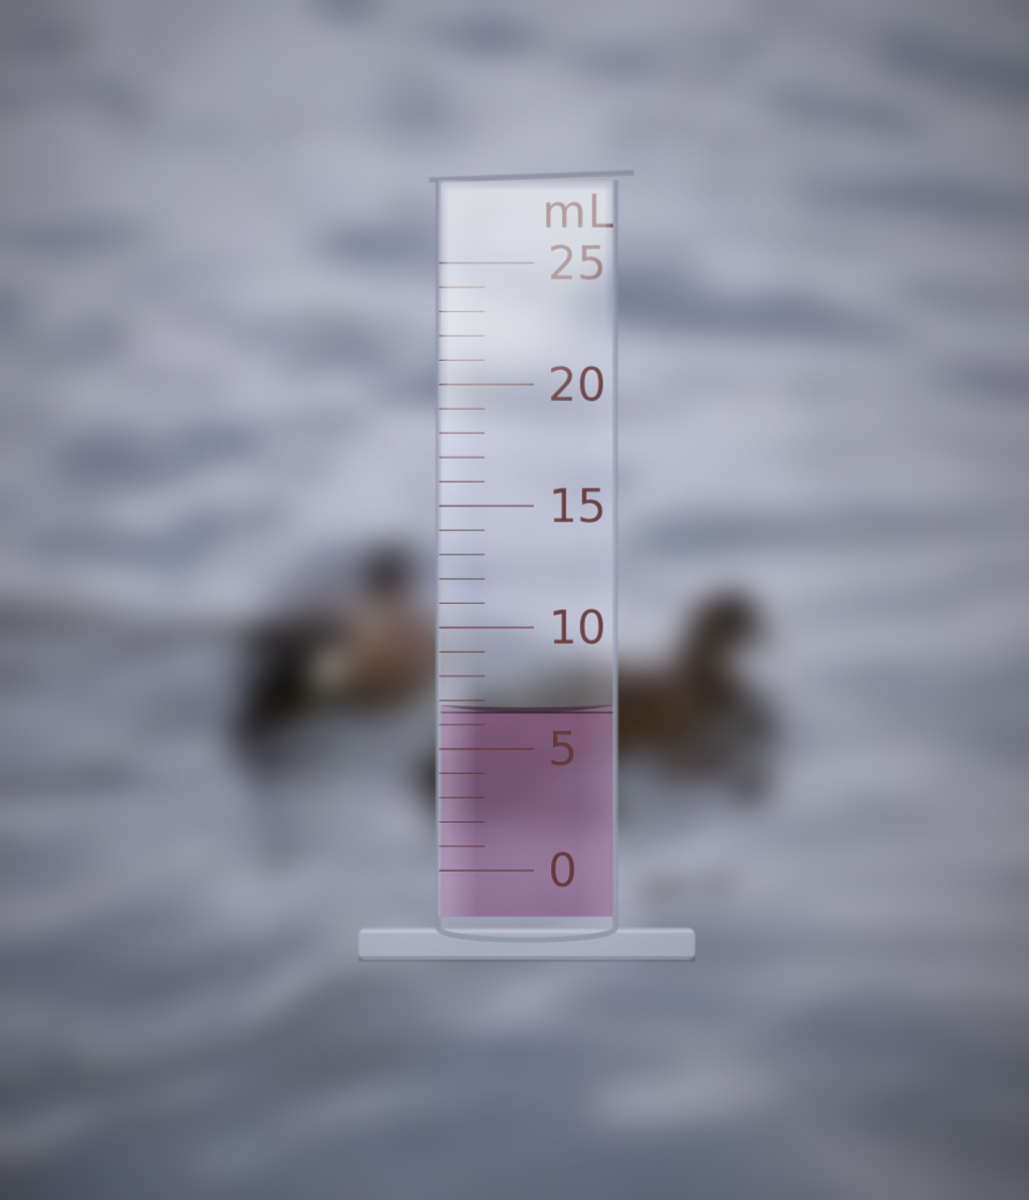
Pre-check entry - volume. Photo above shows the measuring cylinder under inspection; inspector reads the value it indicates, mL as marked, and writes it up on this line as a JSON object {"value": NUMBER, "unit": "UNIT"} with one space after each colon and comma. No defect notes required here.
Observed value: {"value": 6.5, "unit": "mL"}
